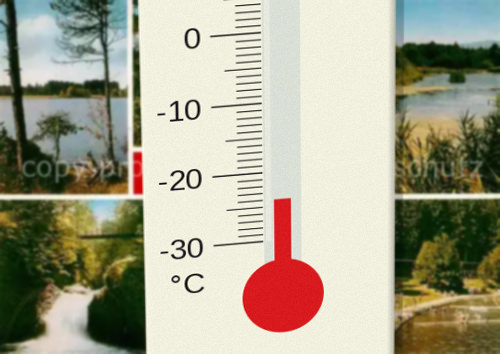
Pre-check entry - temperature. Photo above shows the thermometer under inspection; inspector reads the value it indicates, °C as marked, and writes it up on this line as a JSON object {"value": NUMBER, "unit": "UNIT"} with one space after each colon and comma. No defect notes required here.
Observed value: {"value": -24, "unit": "°C"}
